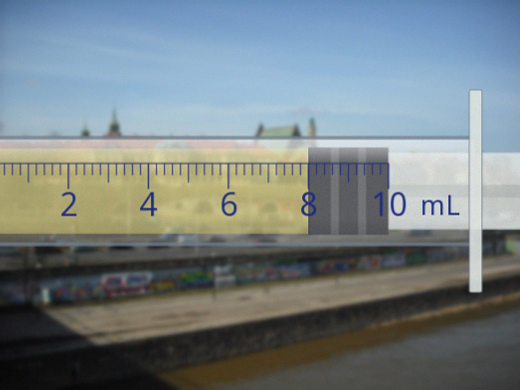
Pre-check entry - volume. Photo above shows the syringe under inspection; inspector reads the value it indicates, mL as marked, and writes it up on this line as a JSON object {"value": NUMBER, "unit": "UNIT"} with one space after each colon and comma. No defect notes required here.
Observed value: {"value": 8, "unit": "mL"}
